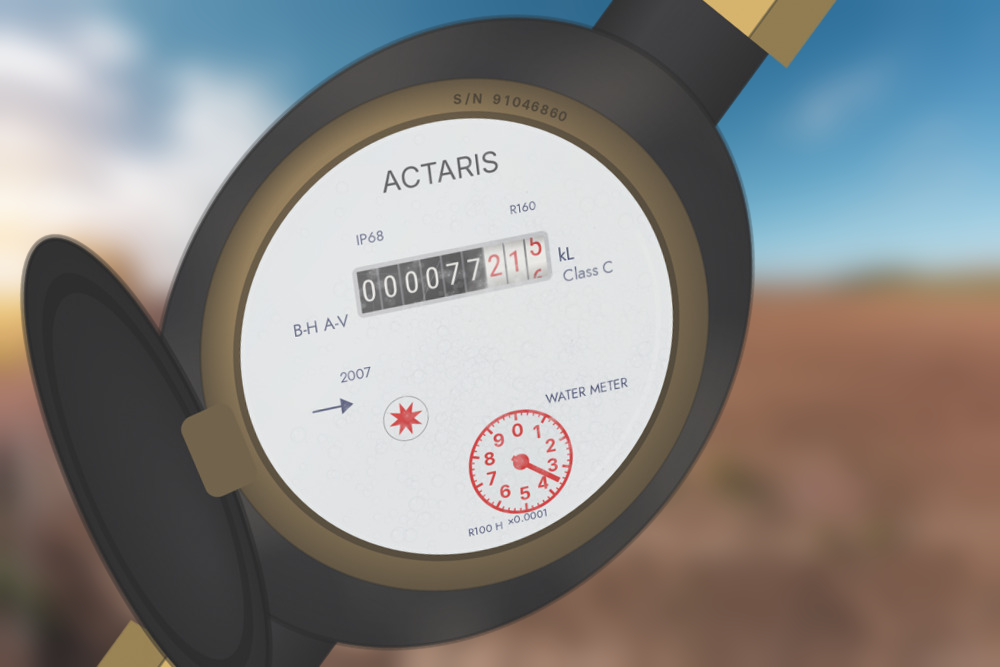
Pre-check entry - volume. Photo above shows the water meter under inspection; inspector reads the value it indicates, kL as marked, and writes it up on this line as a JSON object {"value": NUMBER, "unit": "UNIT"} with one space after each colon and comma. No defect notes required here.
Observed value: {"value": 77.2153, "unit": "kL"}
